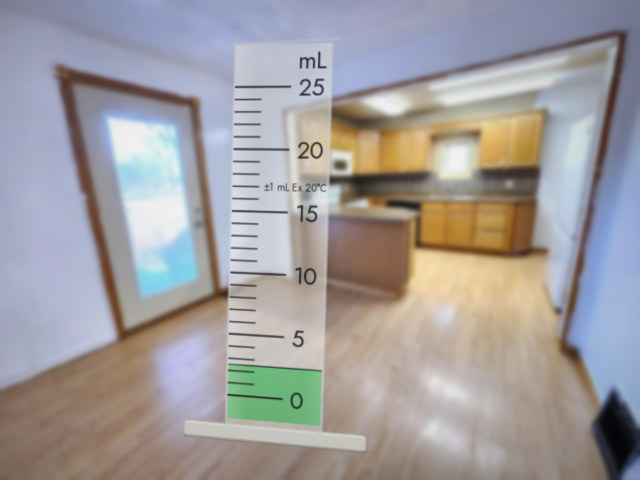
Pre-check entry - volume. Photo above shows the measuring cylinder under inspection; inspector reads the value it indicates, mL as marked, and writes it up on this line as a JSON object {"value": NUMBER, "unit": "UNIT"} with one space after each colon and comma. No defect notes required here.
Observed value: {"value": 2.5, "unit": "mL"}
